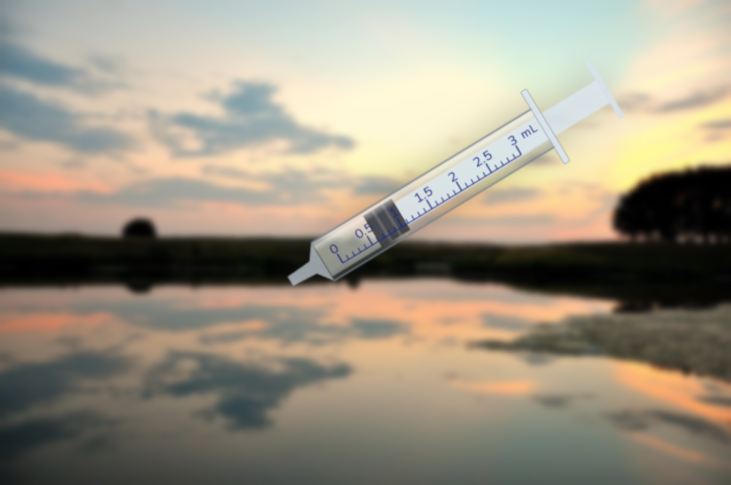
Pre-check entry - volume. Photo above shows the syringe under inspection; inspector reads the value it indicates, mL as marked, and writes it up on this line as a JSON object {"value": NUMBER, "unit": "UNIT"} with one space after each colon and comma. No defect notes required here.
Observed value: {"value": 0.6, "unit": "mL"}
